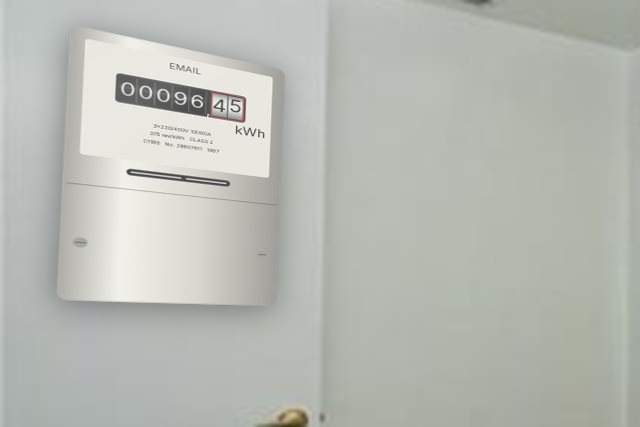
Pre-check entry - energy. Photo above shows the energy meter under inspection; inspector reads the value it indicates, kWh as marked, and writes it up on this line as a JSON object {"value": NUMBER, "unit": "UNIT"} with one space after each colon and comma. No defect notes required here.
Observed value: {"value": 96.45, "unit": "kWh"}
